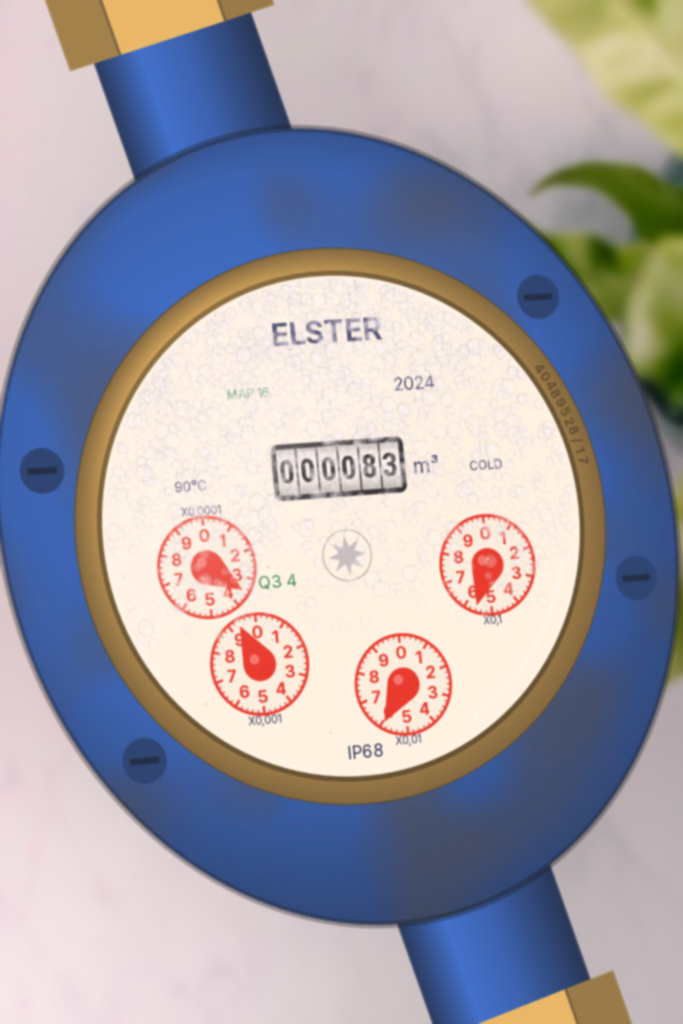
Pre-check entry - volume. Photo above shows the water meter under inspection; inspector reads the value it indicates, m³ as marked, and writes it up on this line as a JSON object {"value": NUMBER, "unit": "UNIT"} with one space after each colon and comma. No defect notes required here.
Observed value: {"value": 83.5593, "unit": "m³"}
